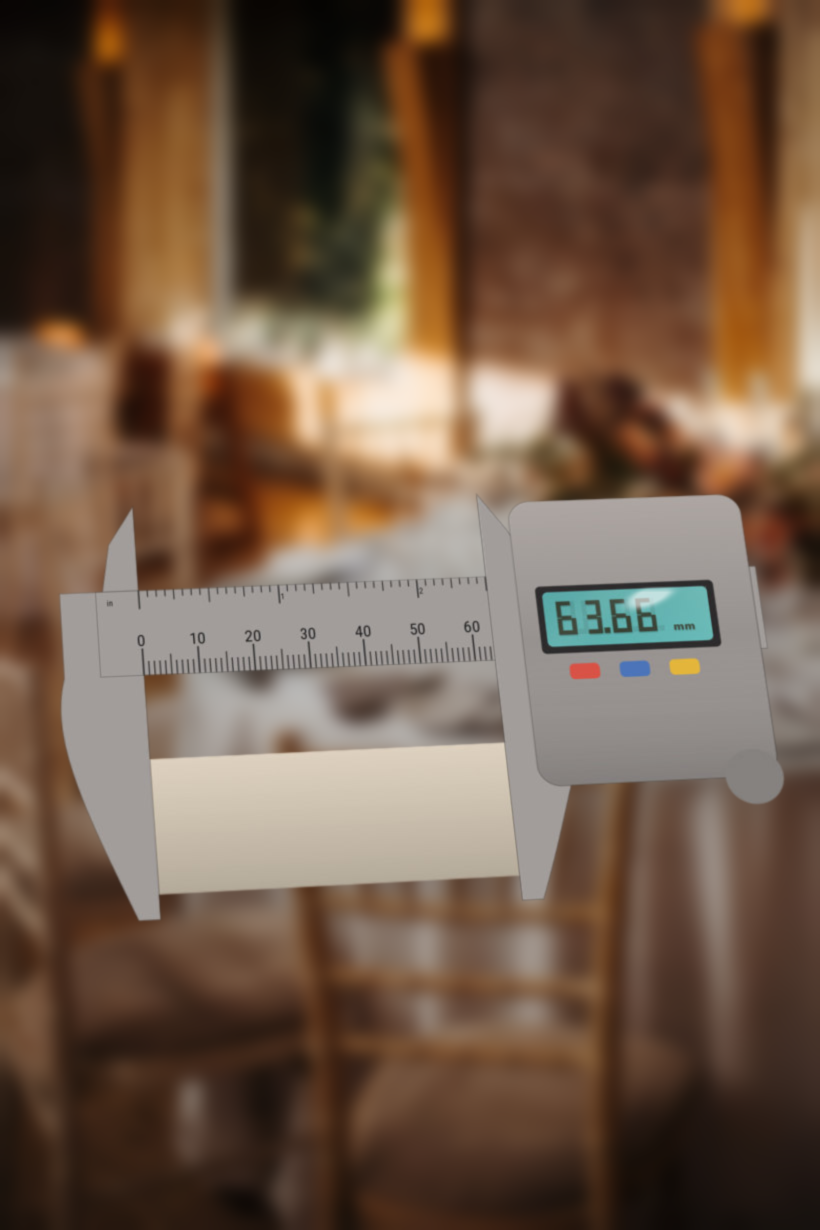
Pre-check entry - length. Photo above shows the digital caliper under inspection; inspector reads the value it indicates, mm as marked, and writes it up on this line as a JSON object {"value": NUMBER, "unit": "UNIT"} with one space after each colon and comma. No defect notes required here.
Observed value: {"value": 63.66, "unit": "mm"}
